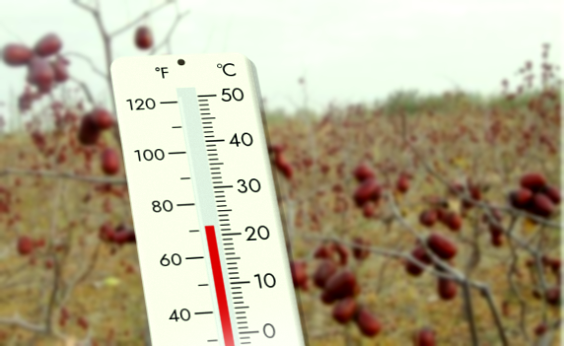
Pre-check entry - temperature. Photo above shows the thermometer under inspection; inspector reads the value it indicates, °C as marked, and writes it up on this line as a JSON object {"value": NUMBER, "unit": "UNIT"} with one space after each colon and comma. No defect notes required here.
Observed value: {"value": 22, "unit": "°C"}
